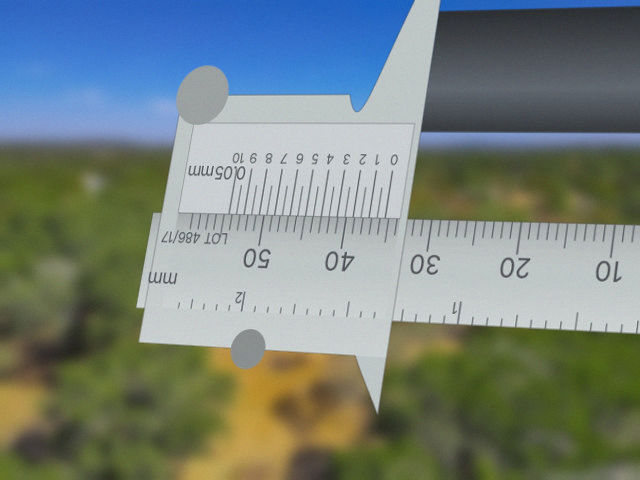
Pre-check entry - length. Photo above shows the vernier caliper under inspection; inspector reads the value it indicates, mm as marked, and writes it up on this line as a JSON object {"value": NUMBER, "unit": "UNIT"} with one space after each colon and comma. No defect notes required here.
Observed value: {"value": 35.4, "unit": "mm"}
